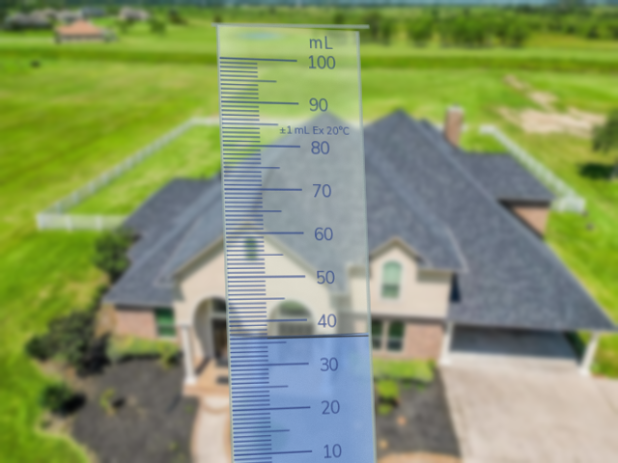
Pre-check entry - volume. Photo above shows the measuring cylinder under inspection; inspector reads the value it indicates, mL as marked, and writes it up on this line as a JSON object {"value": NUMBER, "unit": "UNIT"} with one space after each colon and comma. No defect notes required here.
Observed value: {"value": 36, "unit": "mL"}
